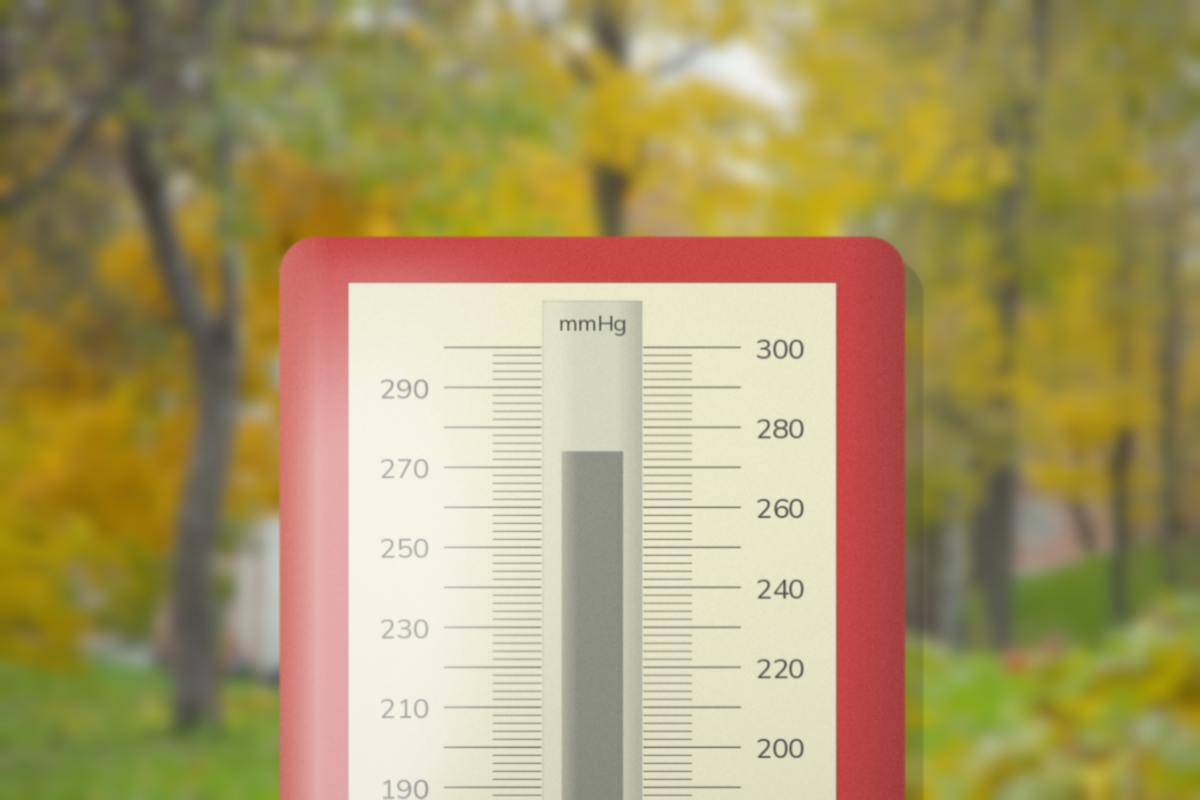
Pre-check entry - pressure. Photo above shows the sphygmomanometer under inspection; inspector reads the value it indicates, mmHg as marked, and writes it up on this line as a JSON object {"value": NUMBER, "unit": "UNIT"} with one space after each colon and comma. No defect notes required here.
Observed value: {"value": 274, "unit": "mmHg"}
